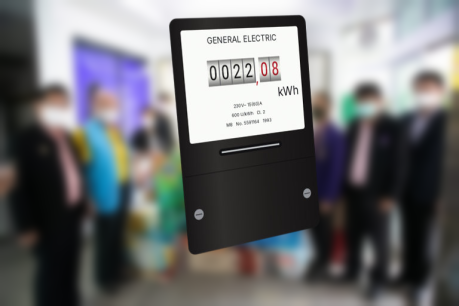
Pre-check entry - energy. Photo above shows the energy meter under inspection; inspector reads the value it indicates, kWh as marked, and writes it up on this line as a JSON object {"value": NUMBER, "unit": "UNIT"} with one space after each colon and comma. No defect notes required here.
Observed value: {"value": 22.08, "unit": "kWh"}
